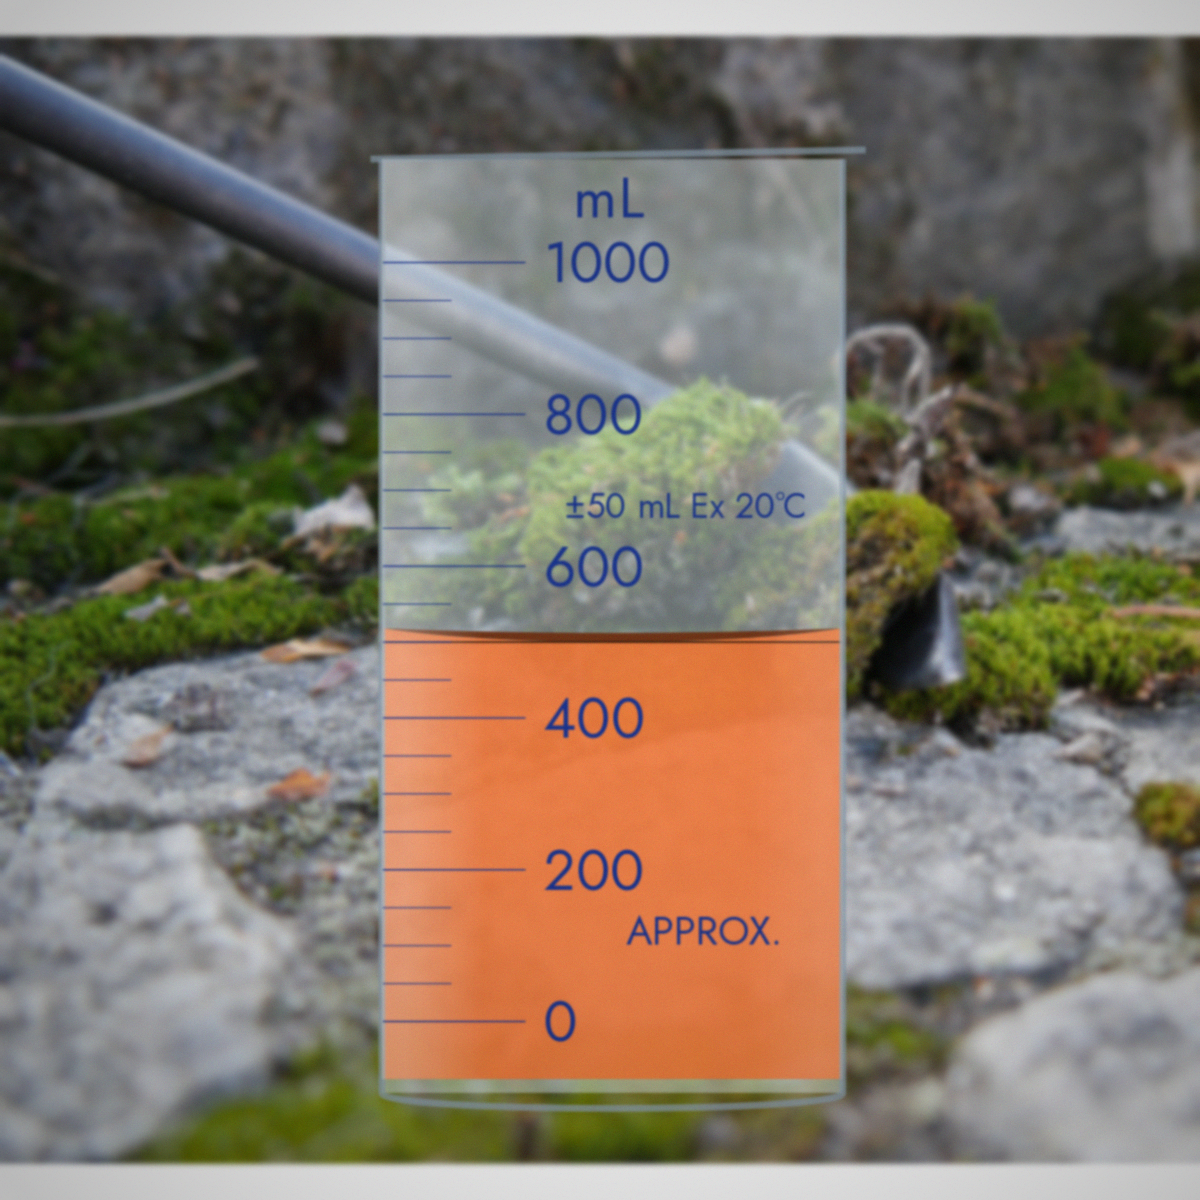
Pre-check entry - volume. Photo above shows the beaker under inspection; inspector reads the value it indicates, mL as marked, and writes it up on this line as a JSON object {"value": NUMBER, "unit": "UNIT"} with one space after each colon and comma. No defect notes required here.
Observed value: {"value": 500, "unit": "mL"}
